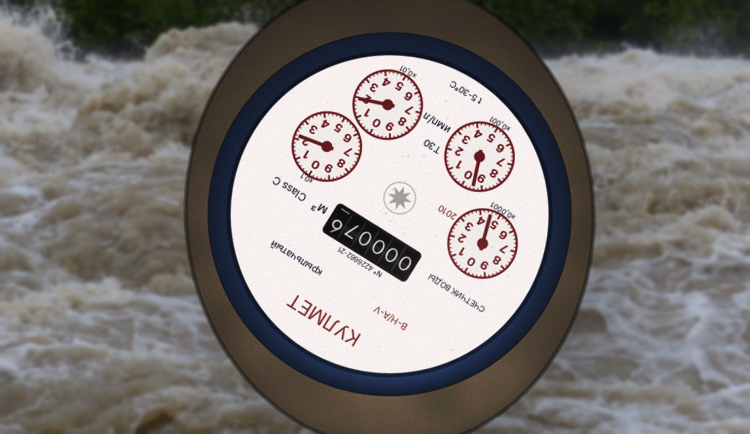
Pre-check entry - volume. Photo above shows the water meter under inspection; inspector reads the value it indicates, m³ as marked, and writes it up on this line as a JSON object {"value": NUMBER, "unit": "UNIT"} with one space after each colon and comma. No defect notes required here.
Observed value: {"value": 76.2194, "unit": "m³"}
